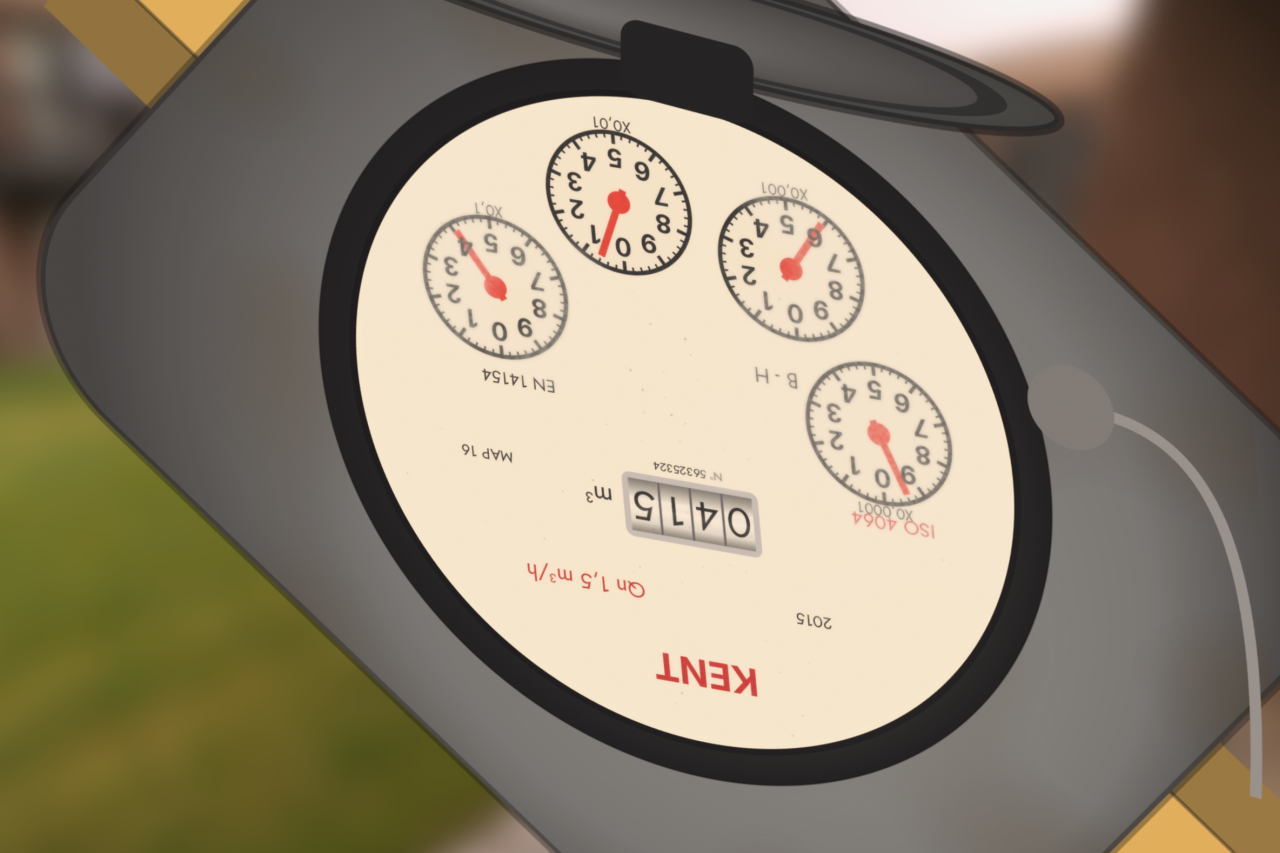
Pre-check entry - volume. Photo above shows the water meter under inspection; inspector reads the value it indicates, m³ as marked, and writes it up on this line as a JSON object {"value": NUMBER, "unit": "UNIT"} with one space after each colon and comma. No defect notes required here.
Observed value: {"value": 415.4059, "unit": "m³"}
